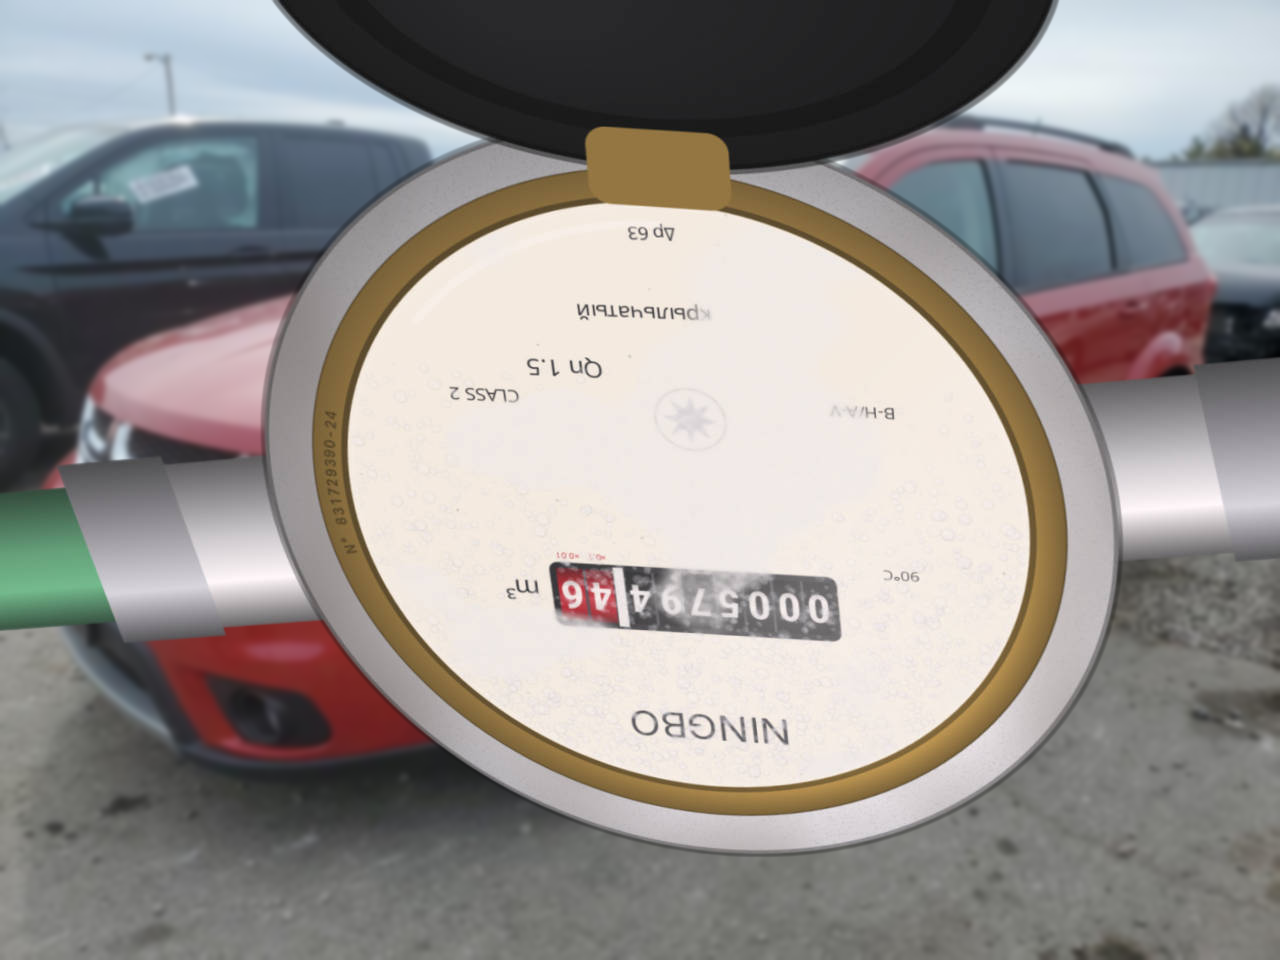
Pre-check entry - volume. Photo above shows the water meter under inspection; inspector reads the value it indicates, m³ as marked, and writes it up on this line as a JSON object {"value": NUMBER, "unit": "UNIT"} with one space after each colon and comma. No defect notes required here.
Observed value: {"value": 5794.46, "unit": "m³"}
